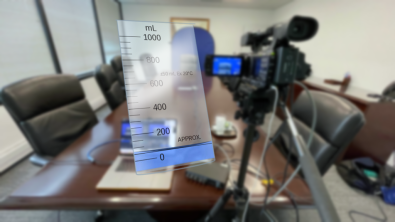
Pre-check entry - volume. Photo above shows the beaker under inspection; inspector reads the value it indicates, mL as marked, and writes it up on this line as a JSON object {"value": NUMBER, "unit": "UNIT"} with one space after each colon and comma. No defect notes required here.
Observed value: {"value": 50, "unit": "mL"}
